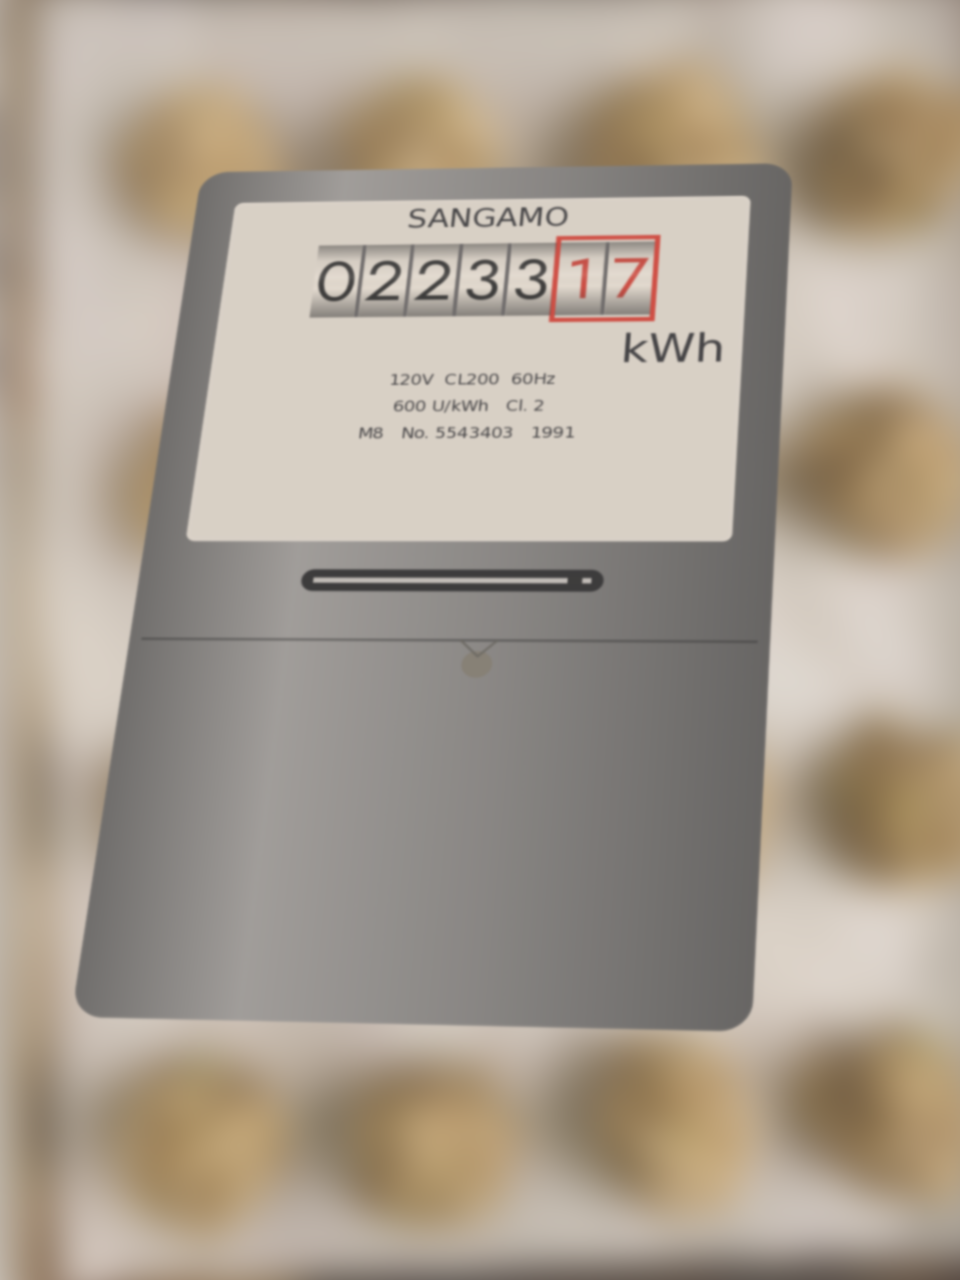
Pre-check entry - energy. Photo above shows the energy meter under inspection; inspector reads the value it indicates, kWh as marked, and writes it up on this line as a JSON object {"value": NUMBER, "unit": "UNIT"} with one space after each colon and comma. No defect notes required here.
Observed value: {"value": 2233.17, "unit": "kWh"}
